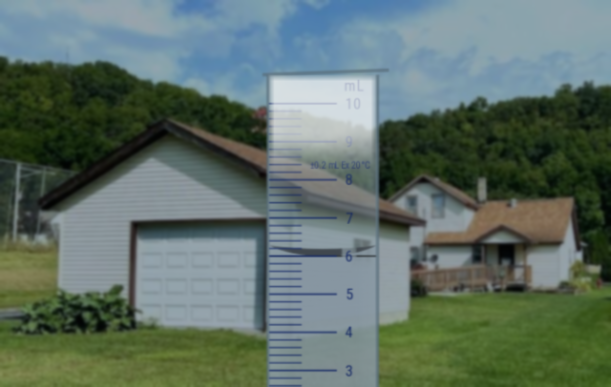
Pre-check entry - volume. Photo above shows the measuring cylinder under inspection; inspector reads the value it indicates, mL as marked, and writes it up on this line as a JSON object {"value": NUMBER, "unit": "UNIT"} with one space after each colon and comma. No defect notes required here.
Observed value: {"value": 6, "unit": "mL"}
